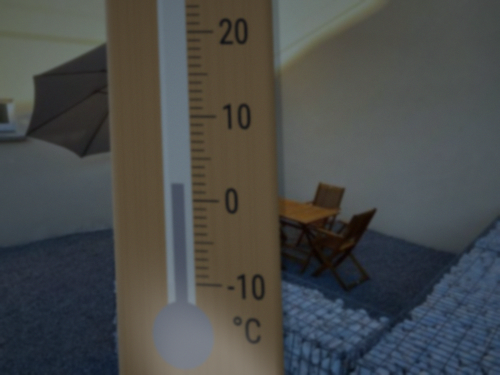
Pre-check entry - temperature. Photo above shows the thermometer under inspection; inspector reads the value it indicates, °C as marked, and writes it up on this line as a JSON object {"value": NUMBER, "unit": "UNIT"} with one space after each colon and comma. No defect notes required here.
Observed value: {"value": 2, "unit": "°C"}
